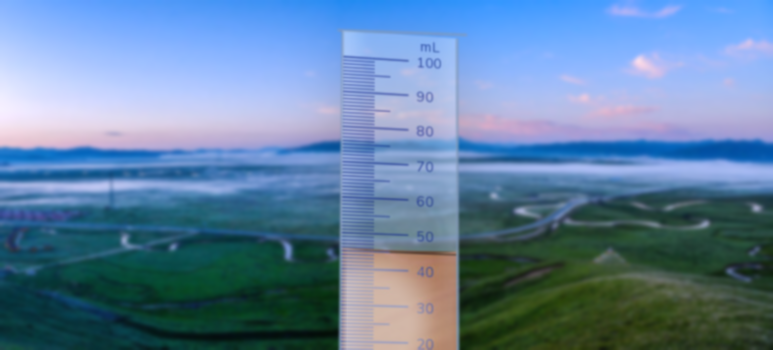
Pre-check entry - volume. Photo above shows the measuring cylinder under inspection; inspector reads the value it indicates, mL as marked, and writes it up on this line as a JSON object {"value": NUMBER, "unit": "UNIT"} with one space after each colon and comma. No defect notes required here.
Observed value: {"value": 45, "unit": "mL"}
